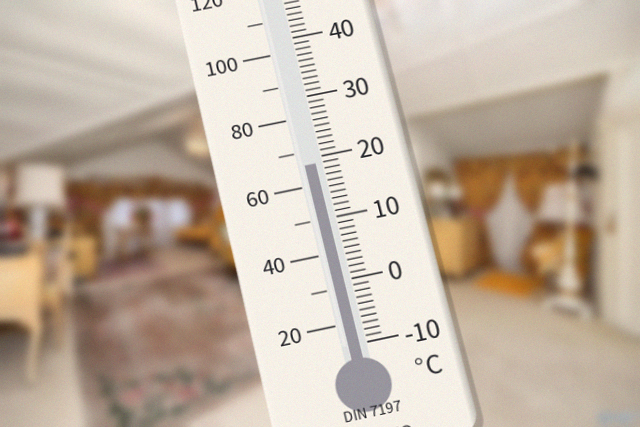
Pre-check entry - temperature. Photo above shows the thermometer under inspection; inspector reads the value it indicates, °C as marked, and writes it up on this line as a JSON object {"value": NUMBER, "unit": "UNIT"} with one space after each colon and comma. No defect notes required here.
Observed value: {"value": 19, "unit": "°C"}
